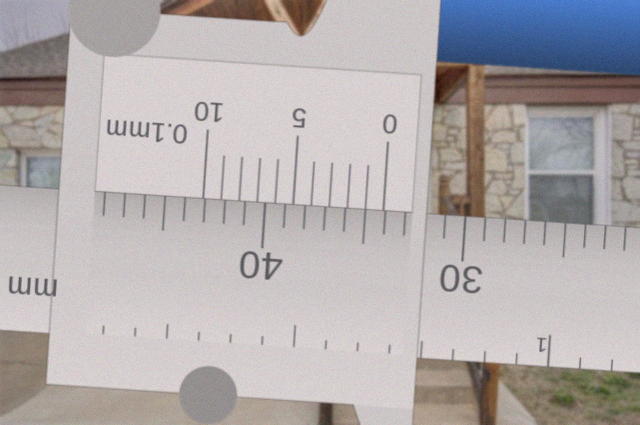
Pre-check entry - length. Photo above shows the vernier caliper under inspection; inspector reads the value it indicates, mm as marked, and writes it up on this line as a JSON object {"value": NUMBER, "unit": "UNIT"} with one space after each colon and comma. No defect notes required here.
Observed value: {"value": 34.1, "unit": "mm"}
